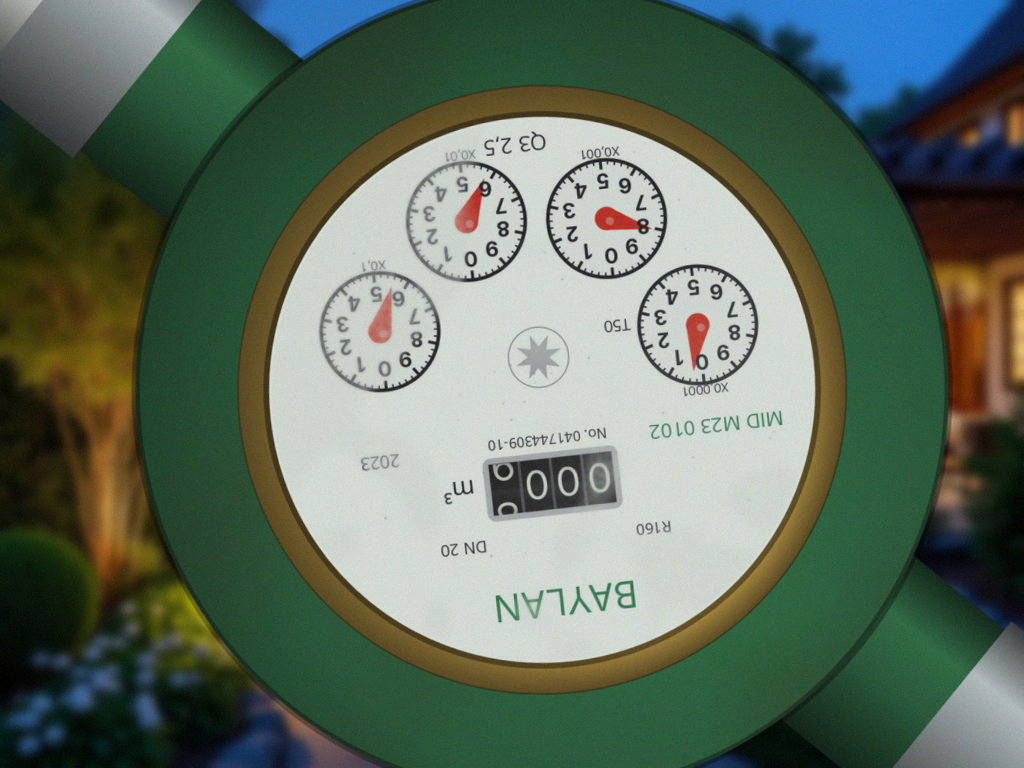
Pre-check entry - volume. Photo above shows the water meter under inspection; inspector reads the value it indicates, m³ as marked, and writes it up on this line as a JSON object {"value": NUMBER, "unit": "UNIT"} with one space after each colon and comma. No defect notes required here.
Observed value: {"value": 8.5580, "unit": "m³"}
